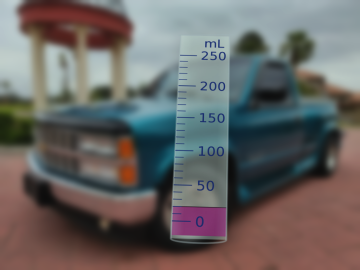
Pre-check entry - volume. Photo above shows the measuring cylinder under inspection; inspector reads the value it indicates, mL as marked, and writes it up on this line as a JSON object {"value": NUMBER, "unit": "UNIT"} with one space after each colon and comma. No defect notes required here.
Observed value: {"value": 20, "unit": "mL"}
